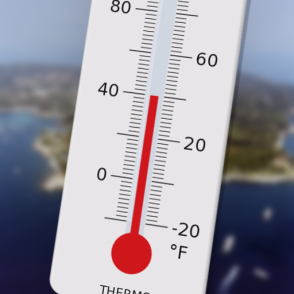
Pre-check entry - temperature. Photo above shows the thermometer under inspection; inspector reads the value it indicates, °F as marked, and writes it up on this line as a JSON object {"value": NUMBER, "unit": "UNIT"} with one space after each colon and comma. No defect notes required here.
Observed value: {"value": 40, "unit": "°F"}
